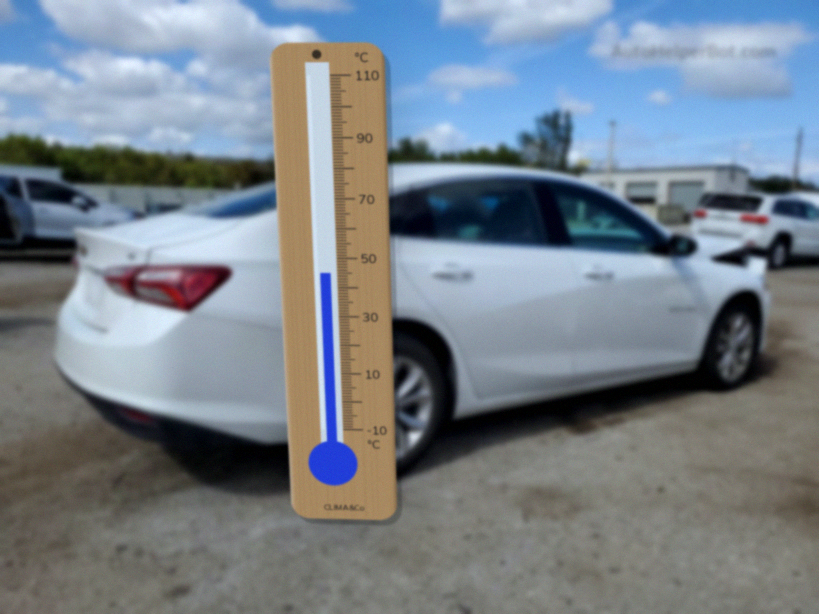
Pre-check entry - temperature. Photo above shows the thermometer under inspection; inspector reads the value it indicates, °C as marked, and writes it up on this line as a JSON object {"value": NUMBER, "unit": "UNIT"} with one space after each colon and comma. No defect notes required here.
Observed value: {"value": 45, "unit": "°C"}
